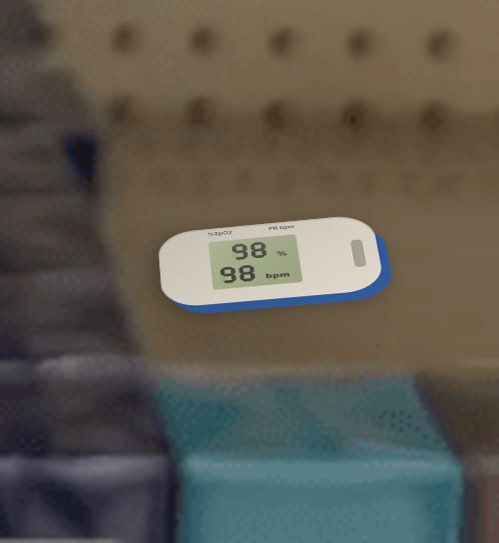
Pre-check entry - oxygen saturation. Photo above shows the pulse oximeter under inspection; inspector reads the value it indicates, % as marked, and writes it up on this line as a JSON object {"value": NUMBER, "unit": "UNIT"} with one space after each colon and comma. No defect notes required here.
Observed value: {"value": 98, "unit": "%"}
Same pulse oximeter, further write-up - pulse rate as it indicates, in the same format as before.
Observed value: {"value": 98, "unit": "bpm"}
